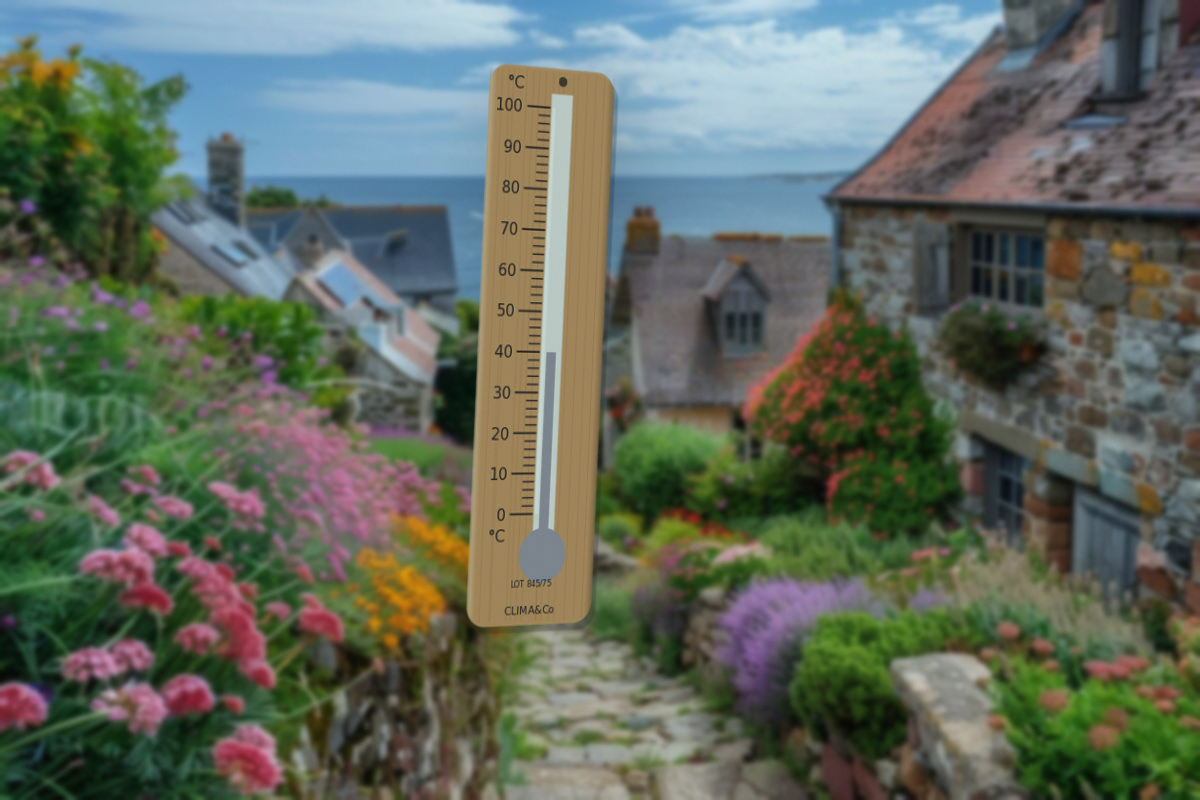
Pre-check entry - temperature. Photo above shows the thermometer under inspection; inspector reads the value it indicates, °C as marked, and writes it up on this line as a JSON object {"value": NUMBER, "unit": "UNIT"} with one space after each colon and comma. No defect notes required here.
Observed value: {"value": 40, "unit": "°C"}
